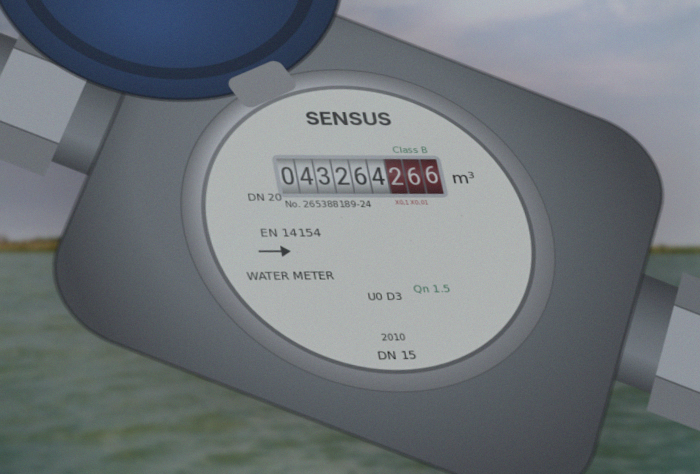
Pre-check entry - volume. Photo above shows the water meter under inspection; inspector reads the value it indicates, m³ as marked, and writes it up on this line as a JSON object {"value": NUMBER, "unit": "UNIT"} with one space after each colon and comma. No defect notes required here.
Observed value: {"value": 43264.266, "unit": "m³"}
